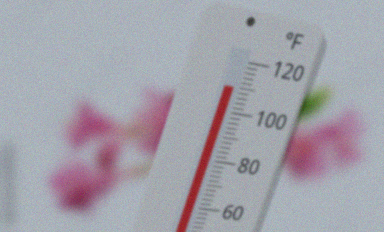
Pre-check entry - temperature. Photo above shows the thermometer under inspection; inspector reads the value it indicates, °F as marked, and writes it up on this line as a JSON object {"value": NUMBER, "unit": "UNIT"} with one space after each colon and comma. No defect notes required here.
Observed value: {"value": 110, "unit": "°F"}
